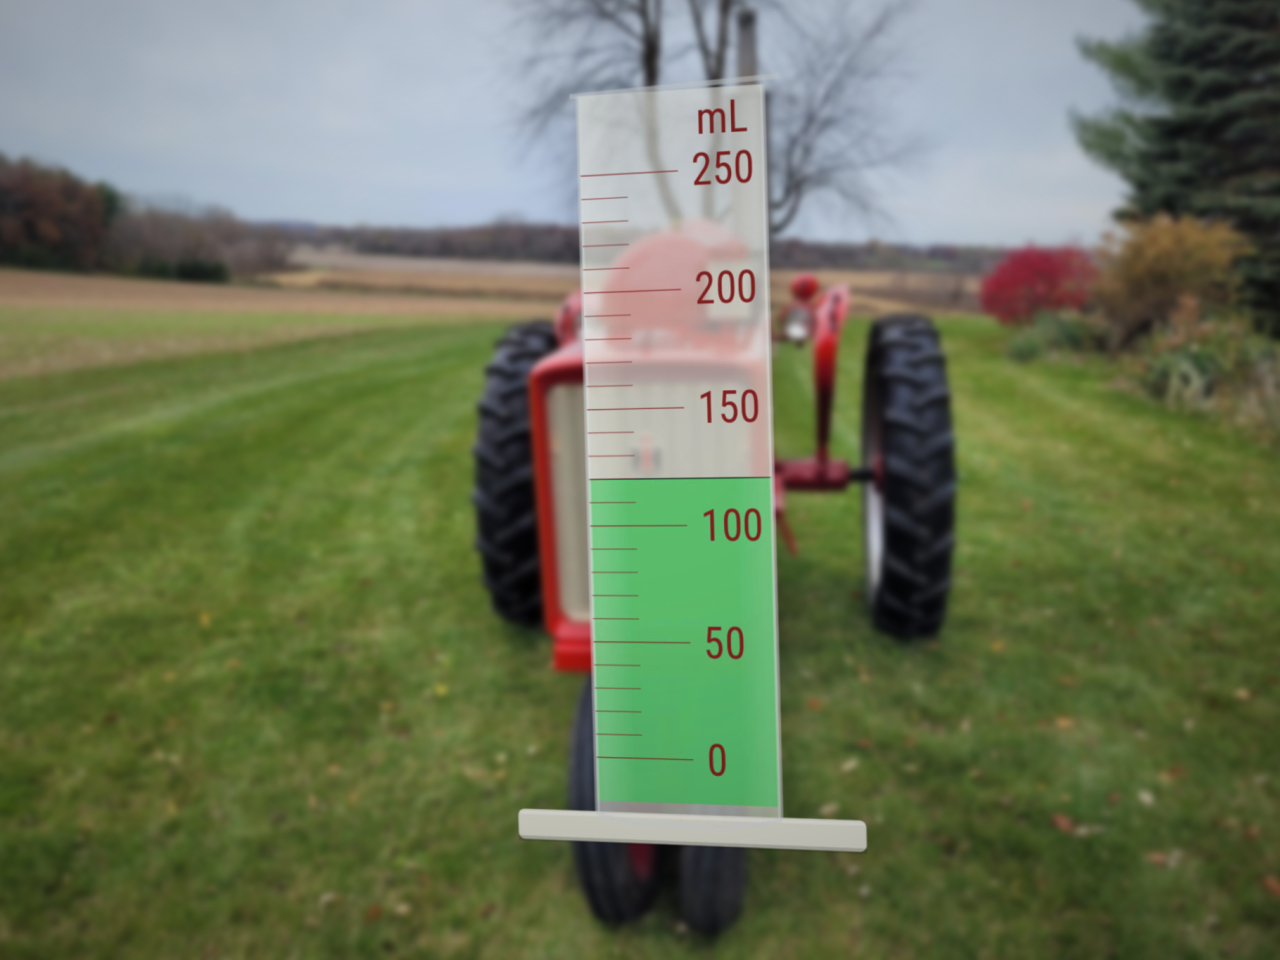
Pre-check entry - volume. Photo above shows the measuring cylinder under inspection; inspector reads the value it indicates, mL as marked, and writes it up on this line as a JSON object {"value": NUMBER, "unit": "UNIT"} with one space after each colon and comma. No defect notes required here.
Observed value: {"value": 120, "unit": "mL"}
